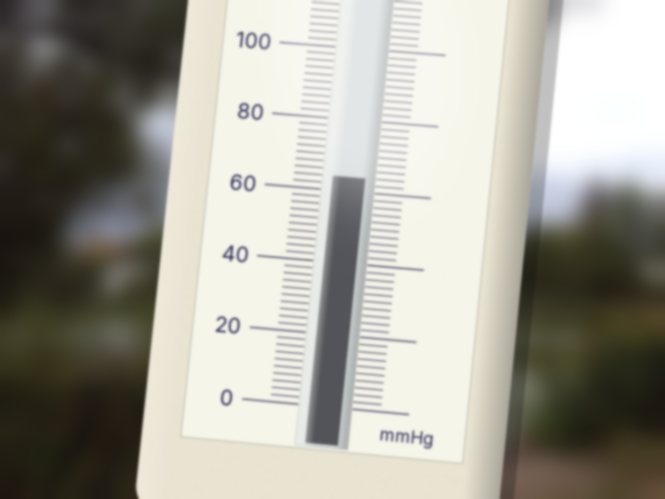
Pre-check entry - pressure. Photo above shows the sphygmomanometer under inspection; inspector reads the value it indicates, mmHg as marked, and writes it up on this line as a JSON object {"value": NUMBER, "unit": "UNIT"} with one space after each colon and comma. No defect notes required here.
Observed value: {"value": 64, "unit": "mmHg"}
